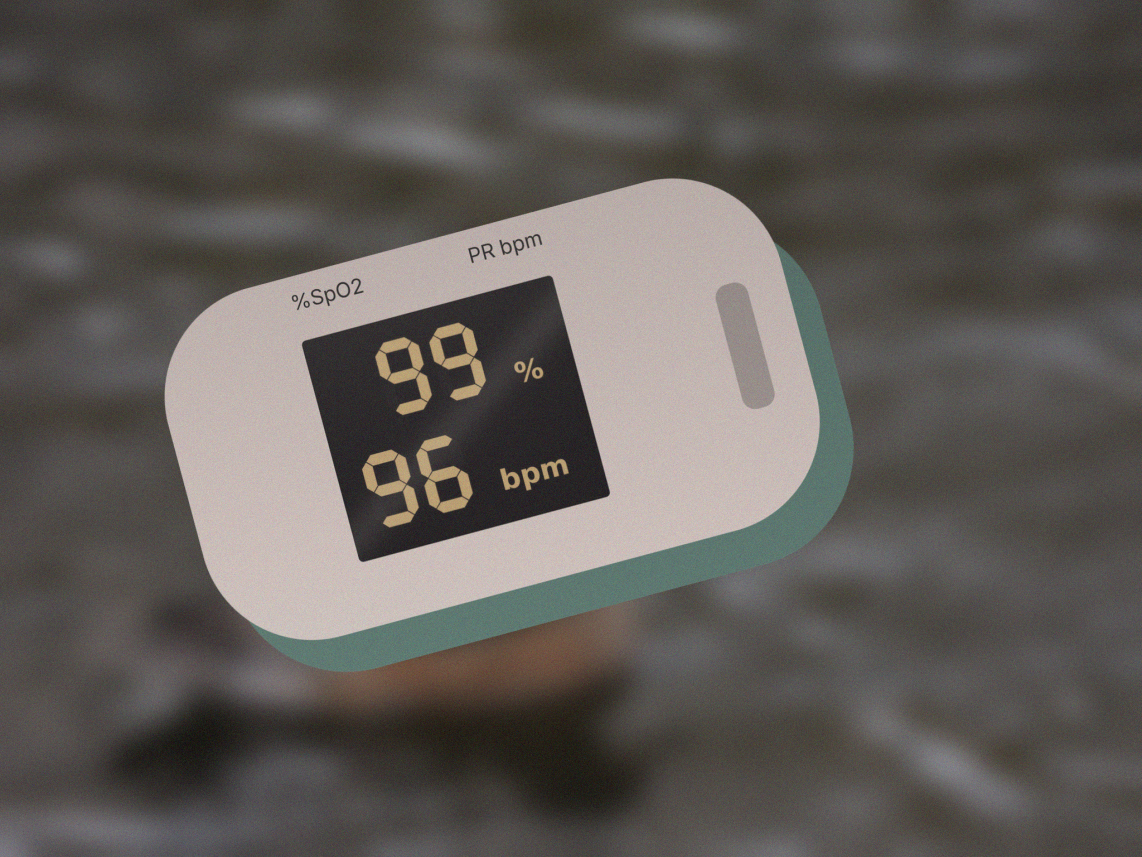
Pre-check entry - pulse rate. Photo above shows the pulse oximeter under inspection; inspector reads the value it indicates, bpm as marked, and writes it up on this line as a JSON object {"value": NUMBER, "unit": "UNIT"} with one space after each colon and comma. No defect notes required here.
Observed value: {"value": 96, "unit": "bpm"}
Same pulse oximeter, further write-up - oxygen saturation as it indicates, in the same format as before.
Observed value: {"value": 99, "unit": "%"}
